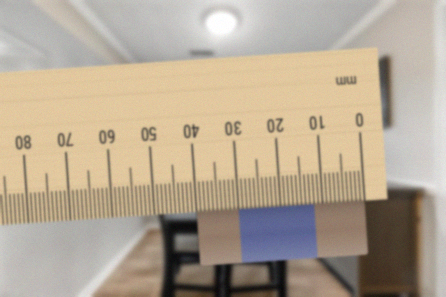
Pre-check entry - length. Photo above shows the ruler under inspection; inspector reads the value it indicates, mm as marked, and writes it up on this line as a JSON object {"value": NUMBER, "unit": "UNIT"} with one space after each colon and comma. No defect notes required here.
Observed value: {"value": 40, "unit": "mm"}
